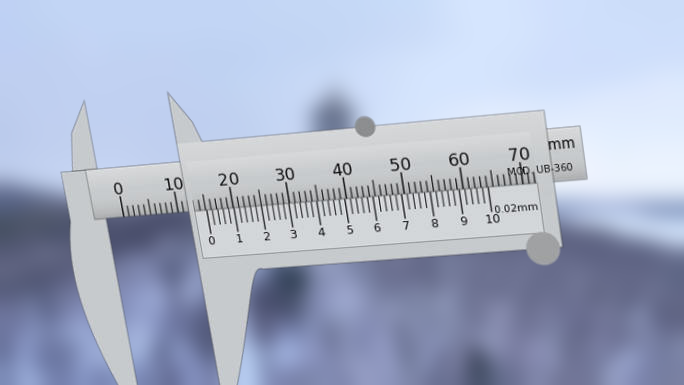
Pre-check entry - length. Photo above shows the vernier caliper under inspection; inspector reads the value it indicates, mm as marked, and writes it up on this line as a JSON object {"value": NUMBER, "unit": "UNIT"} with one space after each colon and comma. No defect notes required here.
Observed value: {"value": 15.2, "unit": "mm"}
